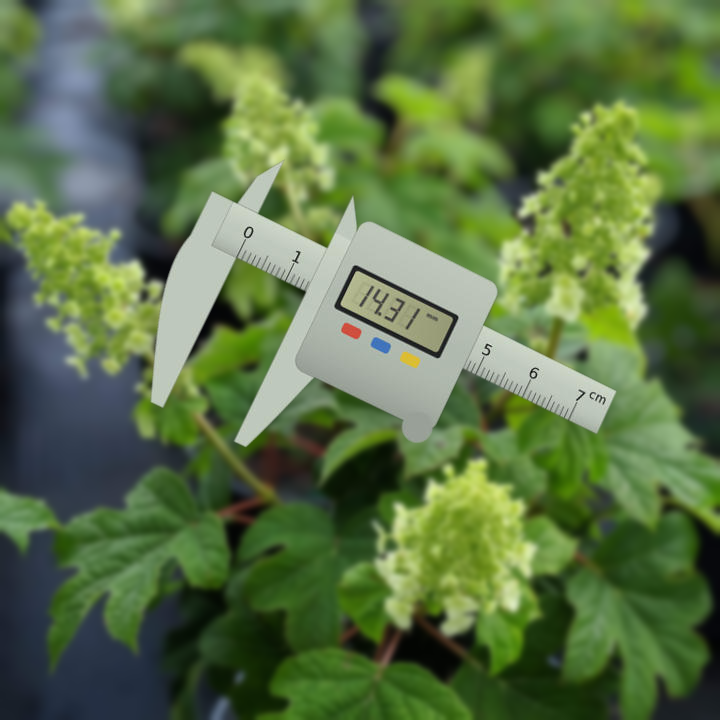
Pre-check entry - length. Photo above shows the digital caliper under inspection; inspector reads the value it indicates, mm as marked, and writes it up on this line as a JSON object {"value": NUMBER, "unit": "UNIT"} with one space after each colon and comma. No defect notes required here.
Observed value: {"value": 14.31, "unit": "mm"}
